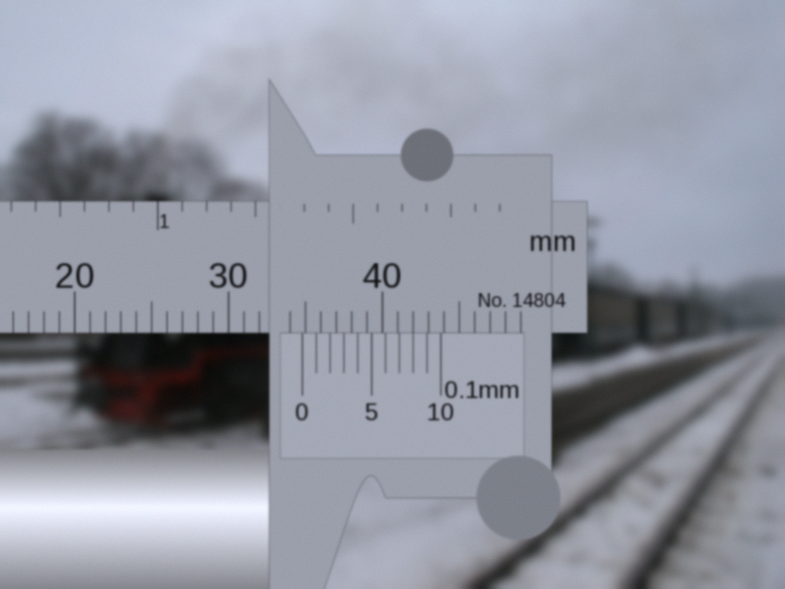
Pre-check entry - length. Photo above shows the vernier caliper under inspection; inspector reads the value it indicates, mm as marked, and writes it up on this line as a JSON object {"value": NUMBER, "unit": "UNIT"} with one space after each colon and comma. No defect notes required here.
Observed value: {"value": 34.8, "unit": "mm"}
